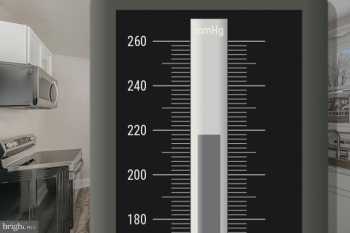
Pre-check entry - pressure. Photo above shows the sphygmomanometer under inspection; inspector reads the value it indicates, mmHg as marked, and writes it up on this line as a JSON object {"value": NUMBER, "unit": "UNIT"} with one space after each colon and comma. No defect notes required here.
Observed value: {"value": 218, "unit": "mmHg"}
